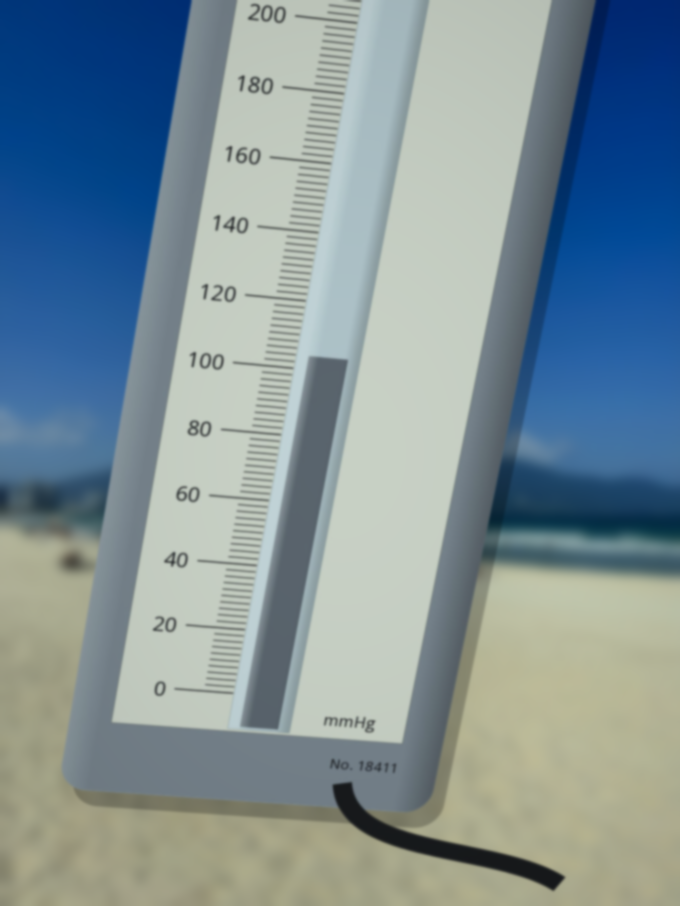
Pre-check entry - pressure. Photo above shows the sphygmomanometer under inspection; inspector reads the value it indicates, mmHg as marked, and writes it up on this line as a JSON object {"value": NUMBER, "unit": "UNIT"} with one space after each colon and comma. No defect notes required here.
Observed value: {"value": 104, "unit": "mmHg"}
